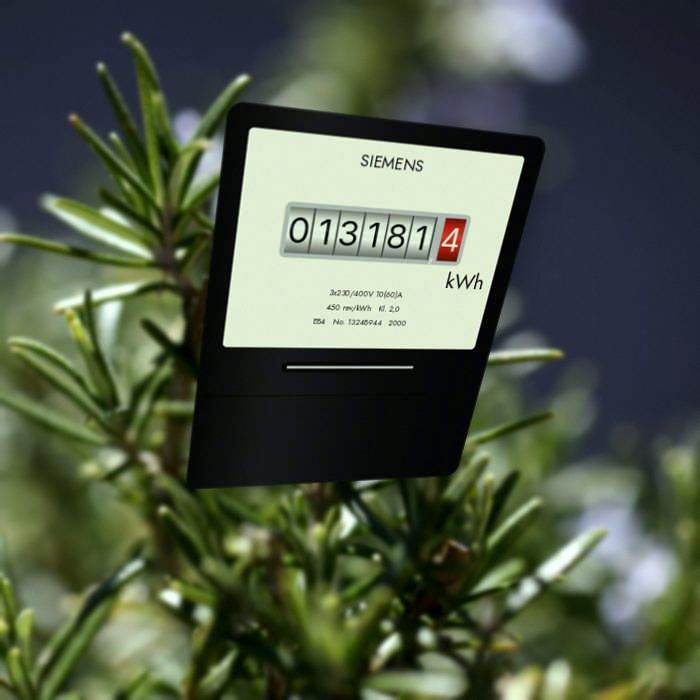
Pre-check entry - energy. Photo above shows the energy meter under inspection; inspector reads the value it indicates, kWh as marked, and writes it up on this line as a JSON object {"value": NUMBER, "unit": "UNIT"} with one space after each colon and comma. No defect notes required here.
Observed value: {"value": 13181.4, "unit": "kWh"}
